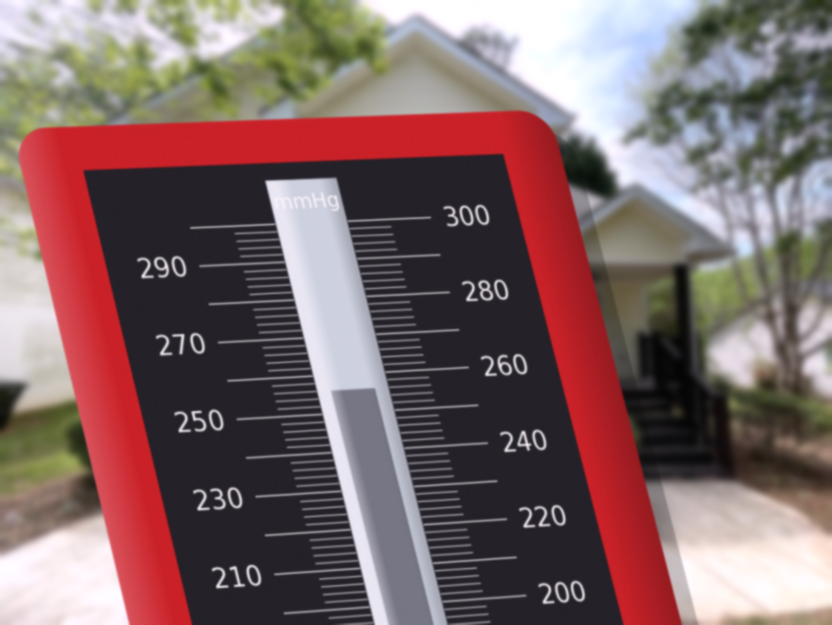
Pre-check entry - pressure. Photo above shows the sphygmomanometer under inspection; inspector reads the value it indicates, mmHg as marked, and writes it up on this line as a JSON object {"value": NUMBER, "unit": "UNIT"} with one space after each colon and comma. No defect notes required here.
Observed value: {"value": 256, "unit": "mmHg"}
